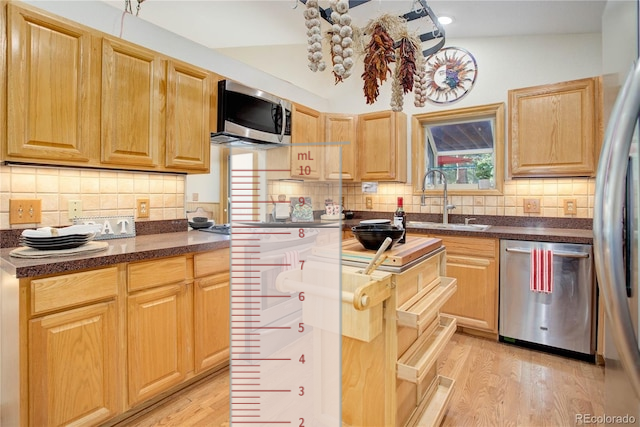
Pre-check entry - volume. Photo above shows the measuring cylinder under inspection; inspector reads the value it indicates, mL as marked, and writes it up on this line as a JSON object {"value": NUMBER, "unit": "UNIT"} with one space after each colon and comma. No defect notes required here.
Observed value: {"value": 8.2, "unit": "mL"}
